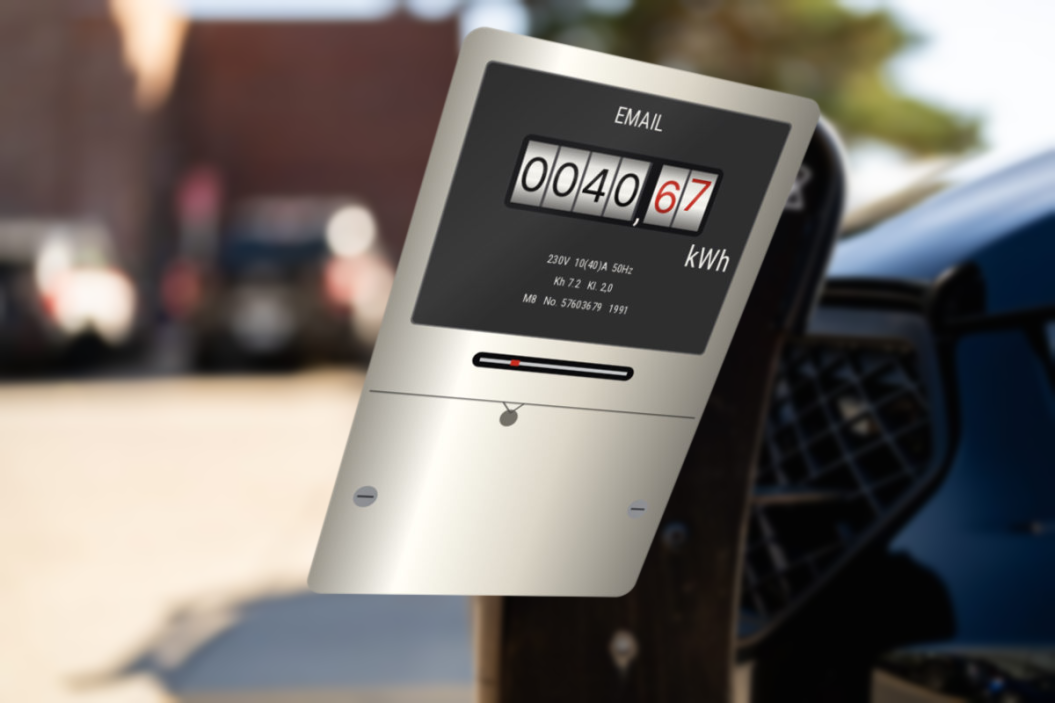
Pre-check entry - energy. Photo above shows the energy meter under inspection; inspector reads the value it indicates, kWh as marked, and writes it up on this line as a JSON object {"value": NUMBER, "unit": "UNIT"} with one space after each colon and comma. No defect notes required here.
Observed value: {"value": 40.67, "unit": "kWh"}
